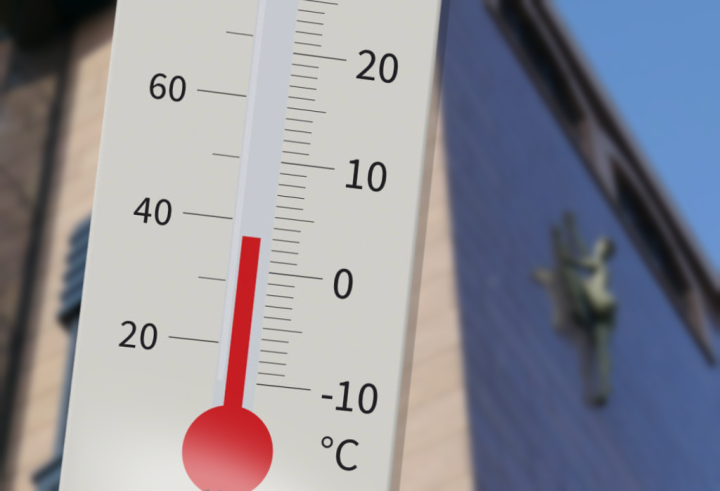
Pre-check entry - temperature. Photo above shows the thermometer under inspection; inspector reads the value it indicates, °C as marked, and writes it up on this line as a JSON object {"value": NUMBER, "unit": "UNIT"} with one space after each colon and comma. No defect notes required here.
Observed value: {"value": 3, "unit": "°C"}
